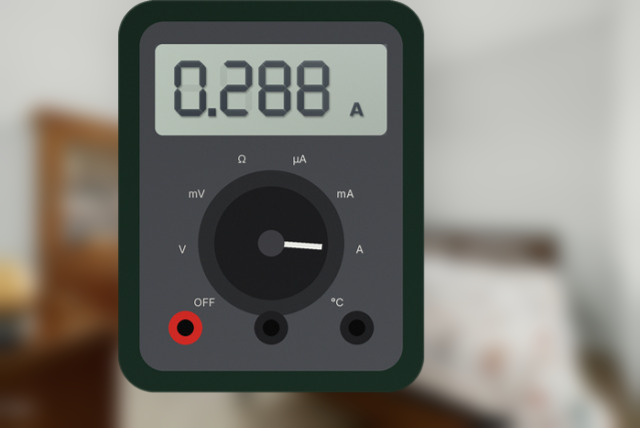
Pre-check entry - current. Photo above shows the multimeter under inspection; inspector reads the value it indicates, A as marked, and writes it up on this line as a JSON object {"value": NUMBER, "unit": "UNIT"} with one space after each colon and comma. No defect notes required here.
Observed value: {"value": 0.288, "unit": "A"}
